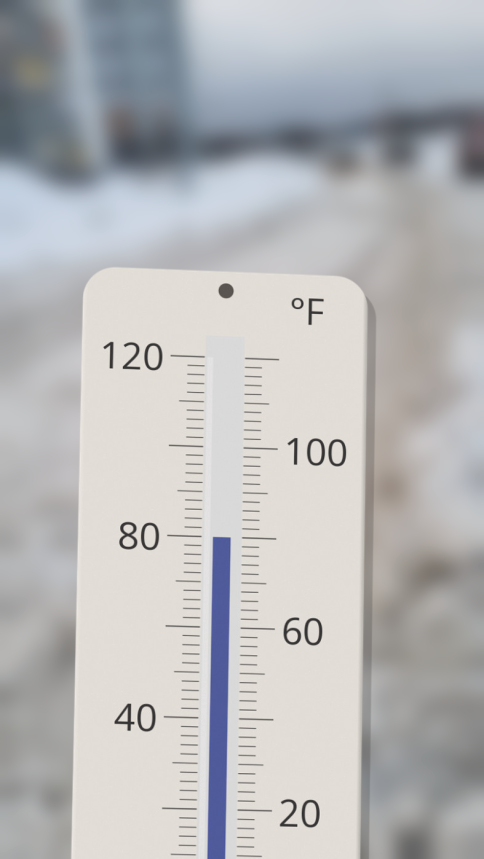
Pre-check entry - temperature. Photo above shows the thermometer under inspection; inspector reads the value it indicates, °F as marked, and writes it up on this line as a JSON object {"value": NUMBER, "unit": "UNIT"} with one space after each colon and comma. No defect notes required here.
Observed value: {"value": 80, "unit": "°F"}
